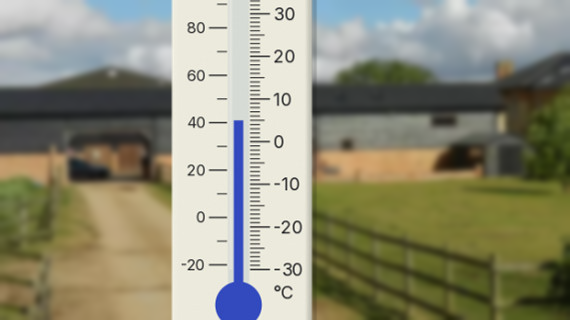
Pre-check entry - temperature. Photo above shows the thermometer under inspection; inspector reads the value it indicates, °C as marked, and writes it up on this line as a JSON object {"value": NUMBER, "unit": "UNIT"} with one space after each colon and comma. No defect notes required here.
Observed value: {"value": 5, "unit": "°C"}
